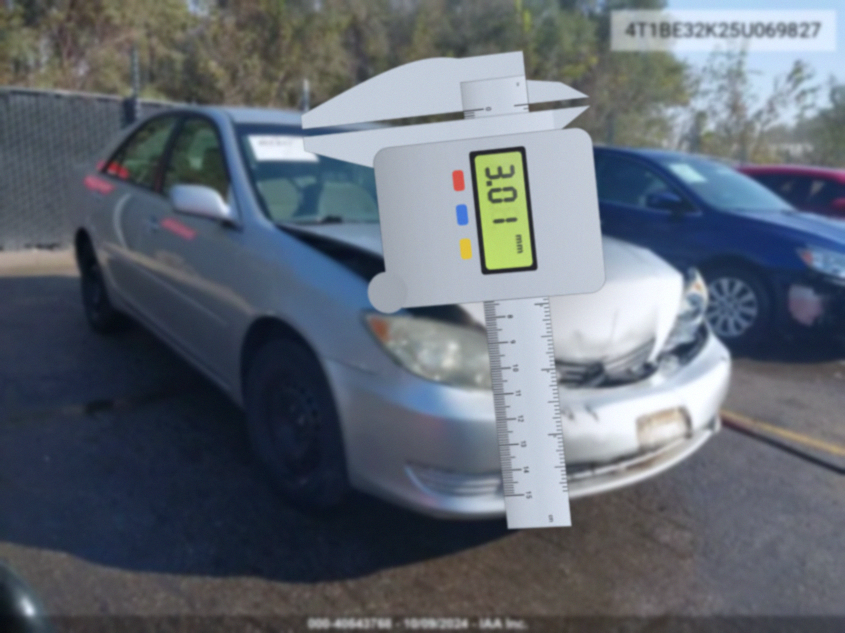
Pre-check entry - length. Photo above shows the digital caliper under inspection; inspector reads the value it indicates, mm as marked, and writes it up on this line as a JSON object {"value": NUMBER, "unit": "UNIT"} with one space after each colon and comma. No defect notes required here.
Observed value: {"value": 3.01, "unit": "mm"}
